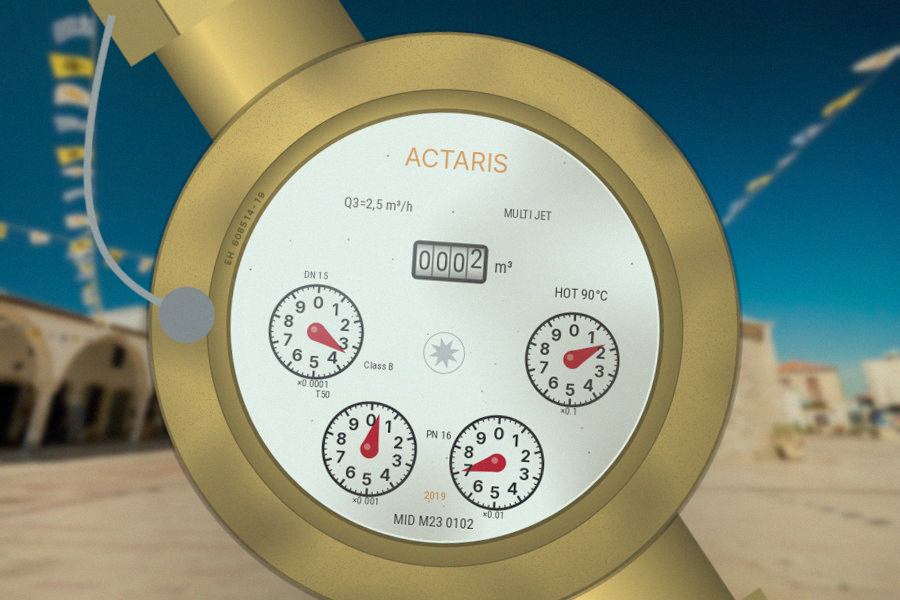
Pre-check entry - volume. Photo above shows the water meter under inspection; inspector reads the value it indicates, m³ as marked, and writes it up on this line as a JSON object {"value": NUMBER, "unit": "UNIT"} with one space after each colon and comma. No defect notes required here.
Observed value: {"value": 2.1703, "unit": "m³"}
